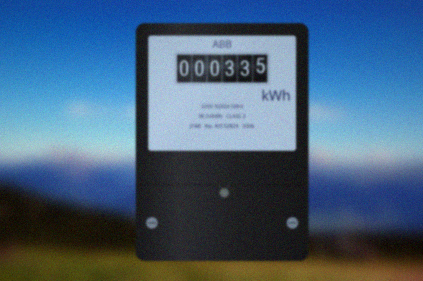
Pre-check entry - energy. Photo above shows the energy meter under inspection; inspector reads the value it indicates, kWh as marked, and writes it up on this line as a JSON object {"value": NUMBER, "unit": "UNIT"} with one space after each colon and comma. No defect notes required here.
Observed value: {"value": 335, "unit": "kWh"}
